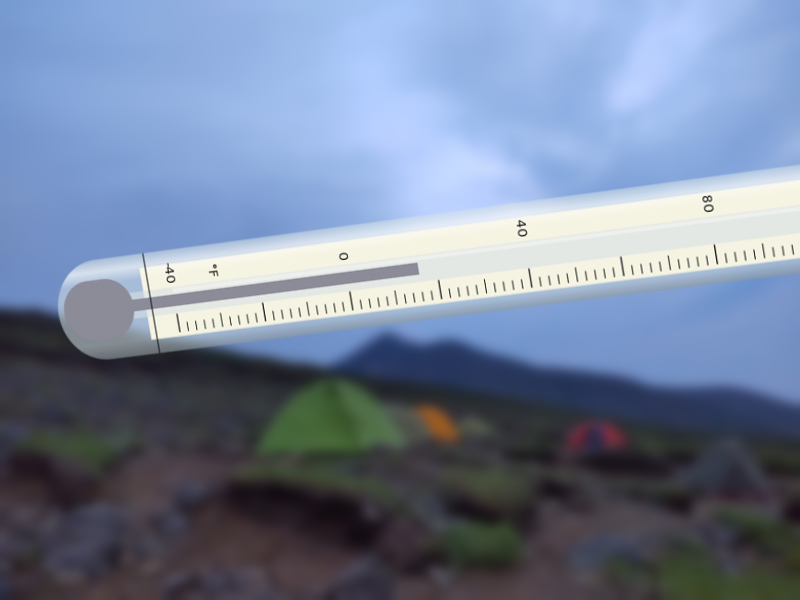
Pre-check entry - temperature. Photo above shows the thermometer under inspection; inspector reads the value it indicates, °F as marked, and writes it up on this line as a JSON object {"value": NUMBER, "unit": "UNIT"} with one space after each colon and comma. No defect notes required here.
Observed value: {"value": 16, "unit": "°F"}
